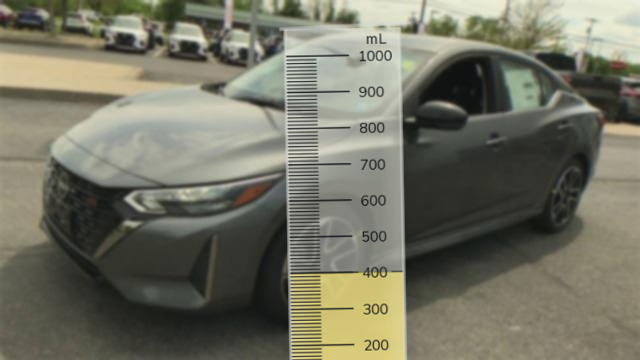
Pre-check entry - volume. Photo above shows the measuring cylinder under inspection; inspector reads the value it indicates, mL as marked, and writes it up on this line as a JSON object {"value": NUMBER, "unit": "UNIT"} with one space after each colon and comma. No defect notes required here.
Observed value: {"value": 400, "unit": "mL"}
